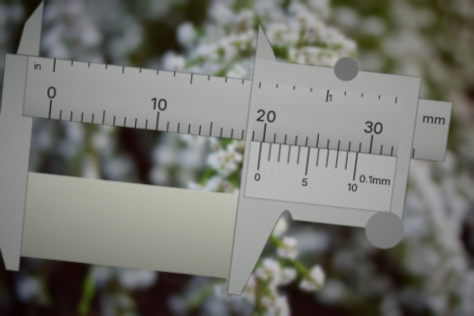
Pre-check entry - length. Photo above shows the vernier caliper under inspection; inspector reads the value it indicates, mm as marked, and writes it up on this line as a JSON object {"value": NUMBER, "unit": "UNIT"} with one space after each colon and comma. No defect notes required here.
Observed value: {"value": 19.8, "unit": "mm"}
